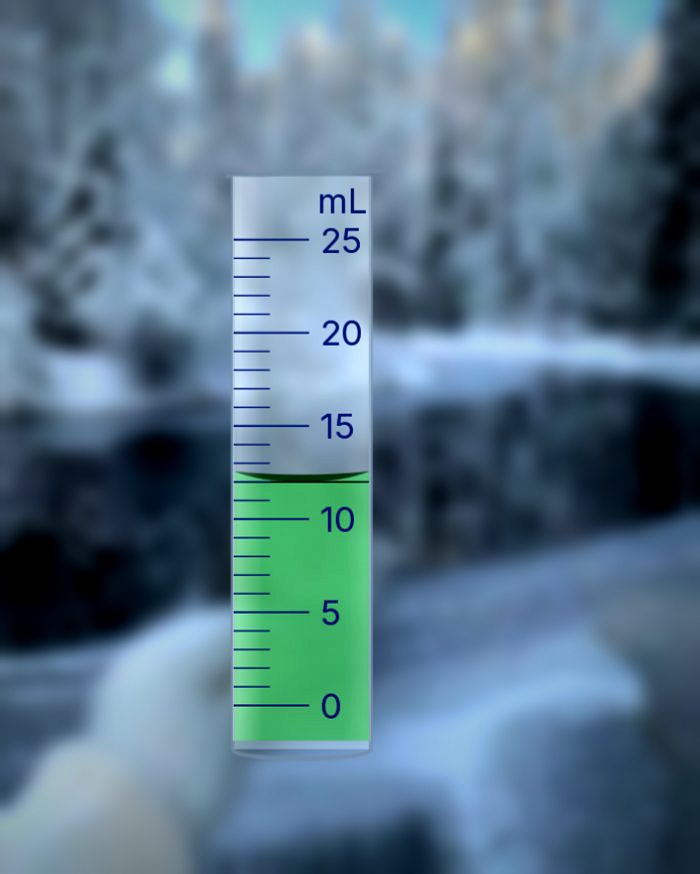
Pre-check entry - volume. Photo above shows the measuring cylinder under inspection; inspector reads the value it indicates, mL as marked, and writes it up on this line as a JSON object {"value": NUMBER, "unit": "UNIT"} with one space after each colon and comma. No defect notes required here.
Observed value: {"value": 12, "unit": "mL"}
